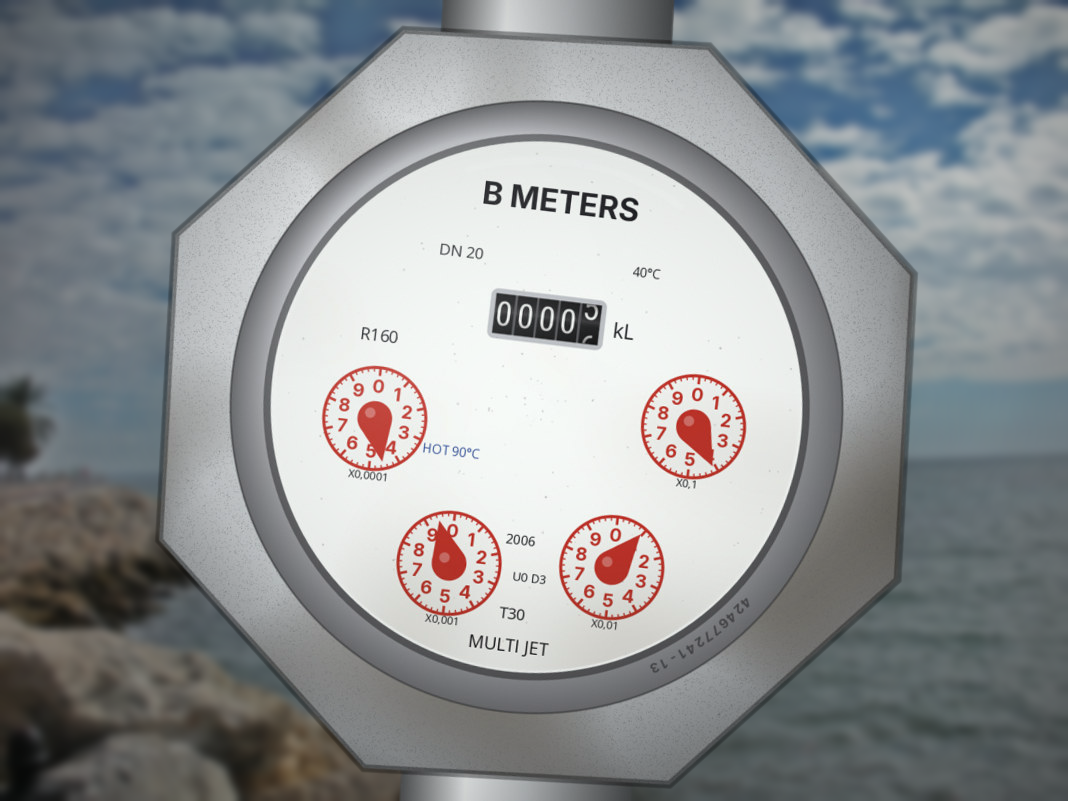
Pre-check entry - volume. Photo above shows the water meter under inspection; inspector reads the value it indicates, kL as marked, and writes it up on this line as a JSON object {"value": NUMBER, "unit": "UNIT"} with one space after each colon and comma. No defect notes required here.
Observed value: {"value": 5.4094, "unit": "kL"}
